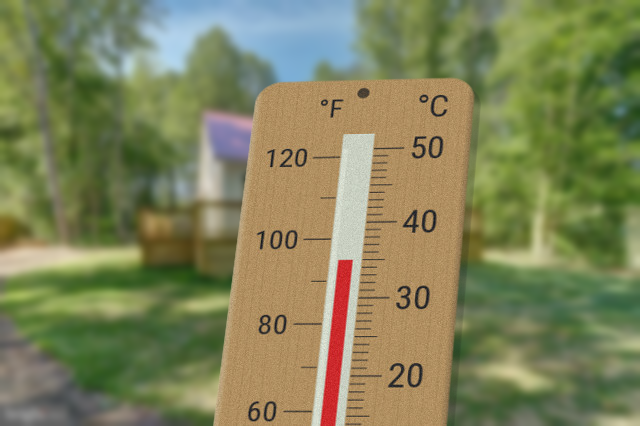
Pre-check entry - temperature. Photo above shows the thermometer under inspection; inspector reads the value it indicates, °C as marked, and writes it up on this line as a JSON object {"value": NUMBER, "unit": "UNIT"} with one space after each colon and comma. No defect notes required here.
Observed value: {"value": 35, "unit": "°C"}
